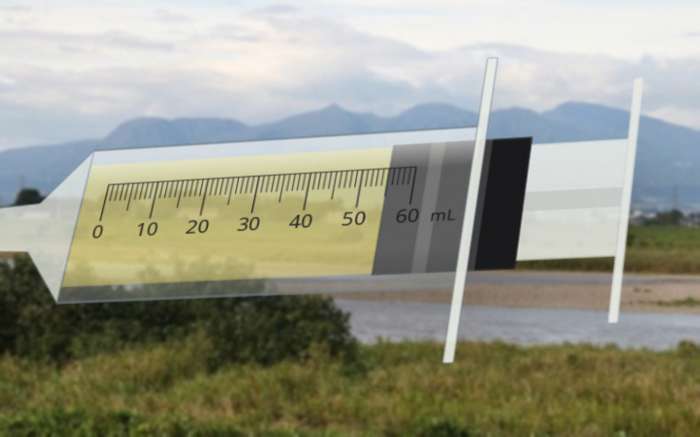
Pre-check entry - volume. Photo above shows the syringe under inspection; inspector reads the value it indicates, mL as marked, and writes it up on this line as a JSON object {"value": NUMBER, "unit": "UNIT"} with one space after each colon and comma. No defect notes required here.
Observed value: {"value": 55, "unit": "mL"}
